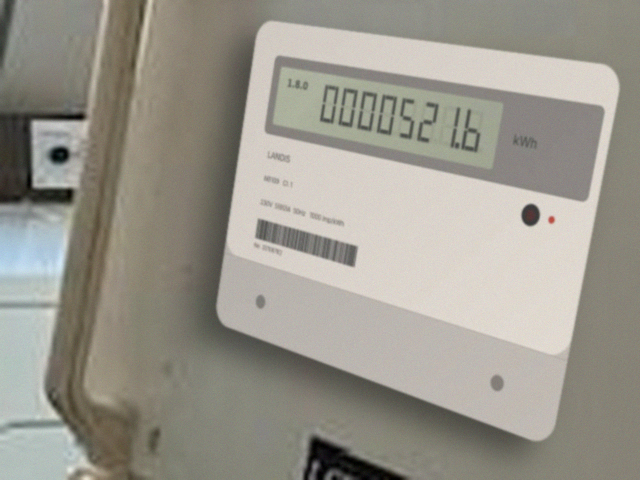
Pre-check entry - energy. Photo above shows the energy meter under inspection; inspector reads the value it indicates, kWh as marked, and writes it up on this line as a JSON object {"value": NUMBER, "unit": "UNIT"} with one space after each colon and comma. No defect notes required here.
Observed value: {"value": 521.6, "unit": "kWh"}
